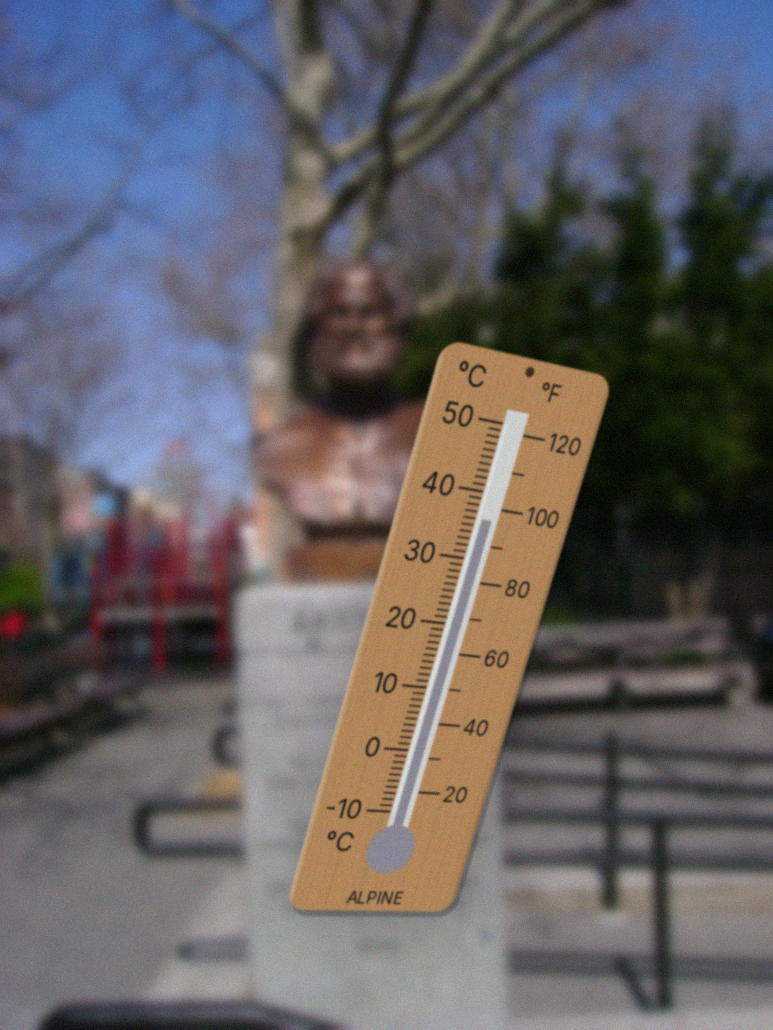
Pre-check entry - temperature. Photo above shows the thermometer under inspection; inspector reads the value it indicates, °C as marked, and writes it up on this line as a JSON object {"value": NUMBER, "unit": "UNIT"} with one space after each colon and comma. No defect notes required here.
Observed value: {"value": 36, "unit": "°C"}
